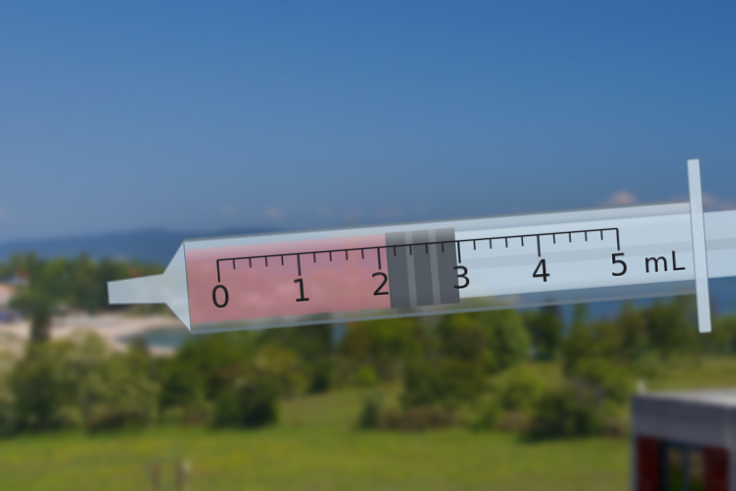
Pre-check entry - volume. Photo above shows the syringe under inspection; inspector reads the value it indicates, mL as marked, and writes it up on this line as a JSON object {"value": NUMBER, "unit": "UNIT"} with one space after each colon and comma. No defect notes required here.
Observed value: {"value": 2.1, "unit": "mL"}
